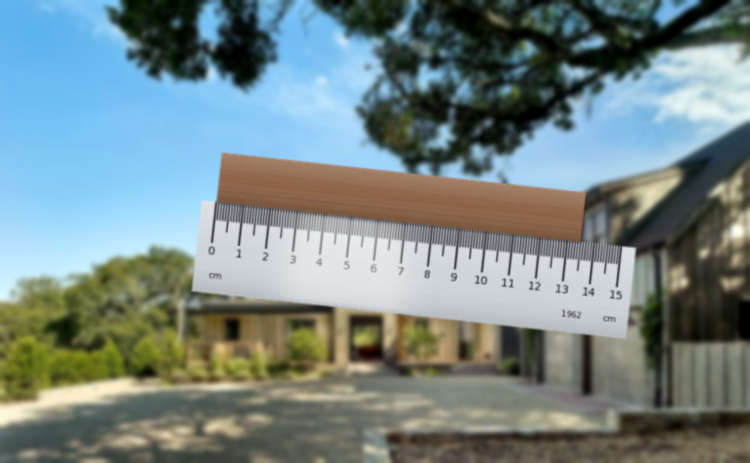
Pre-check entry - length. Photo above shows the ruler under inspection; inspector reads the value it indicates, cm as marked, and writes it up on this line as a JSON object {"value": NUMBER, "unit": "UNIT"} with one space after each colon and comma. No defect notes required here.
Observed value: {"value": 13.5, "unit": "cm"}
